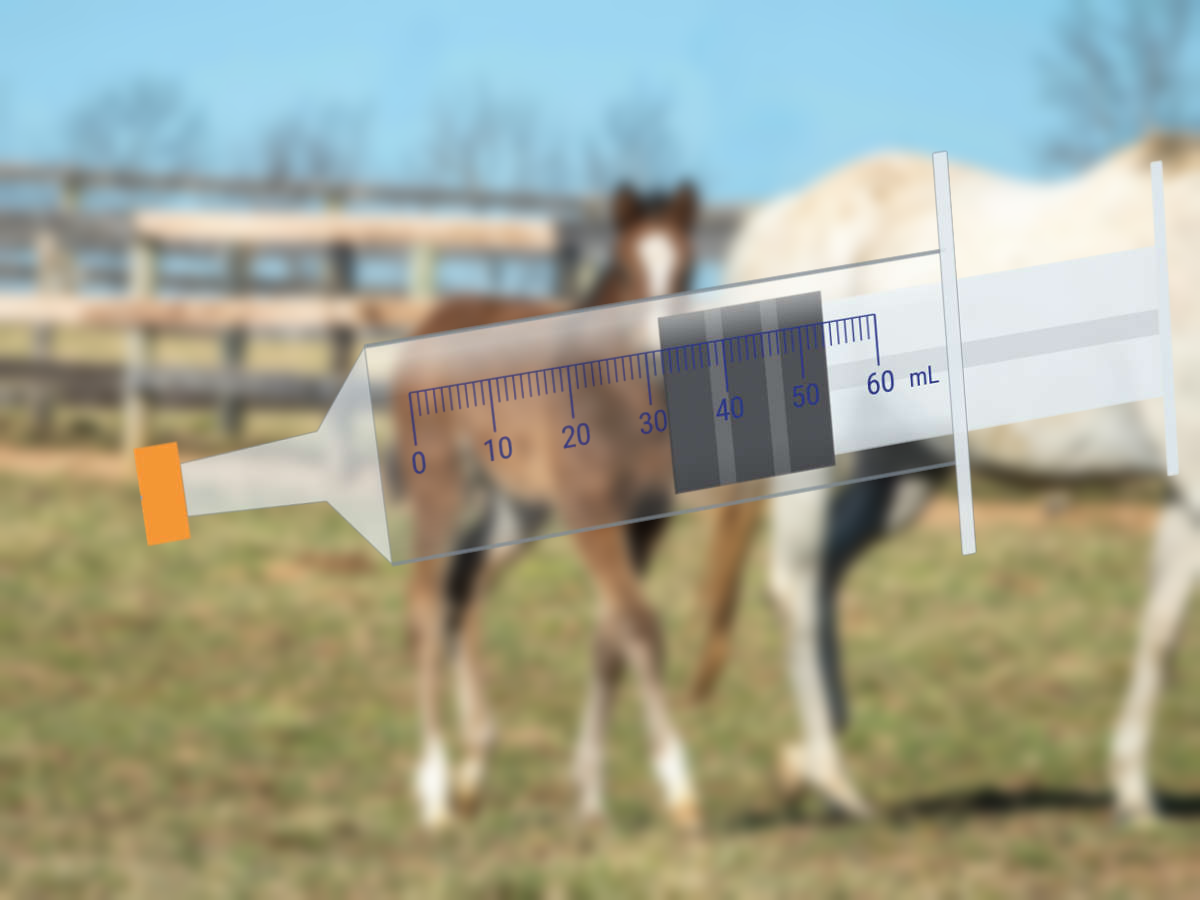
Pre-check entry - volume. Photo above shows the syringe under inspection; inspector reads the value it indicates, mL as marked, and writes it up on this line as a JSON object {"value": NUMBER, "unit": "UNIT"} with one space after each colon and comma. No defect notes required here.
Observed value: {"value": 32, "unit": "mL"}
